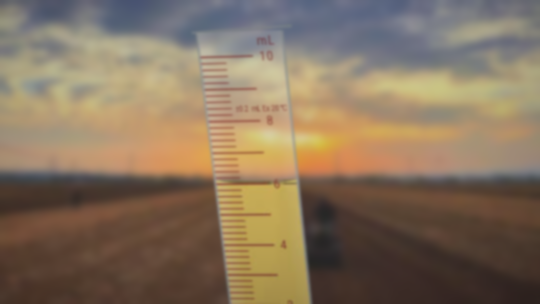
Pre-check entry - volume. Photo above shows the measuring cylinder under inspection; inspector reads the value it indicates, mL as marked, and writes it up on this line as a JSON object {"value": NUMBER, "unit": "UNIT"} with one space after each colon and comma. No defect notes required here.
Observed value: {"value": 6, "unit": "mL"}
